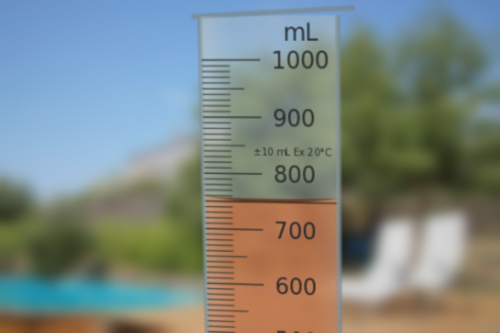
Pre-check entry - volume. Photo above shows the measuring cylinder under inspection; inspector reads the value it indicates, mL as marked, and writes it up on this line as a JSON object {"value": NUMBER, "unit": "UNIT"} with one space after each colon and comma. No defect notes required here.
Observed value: {"value": 750, "unit": "mL"}
